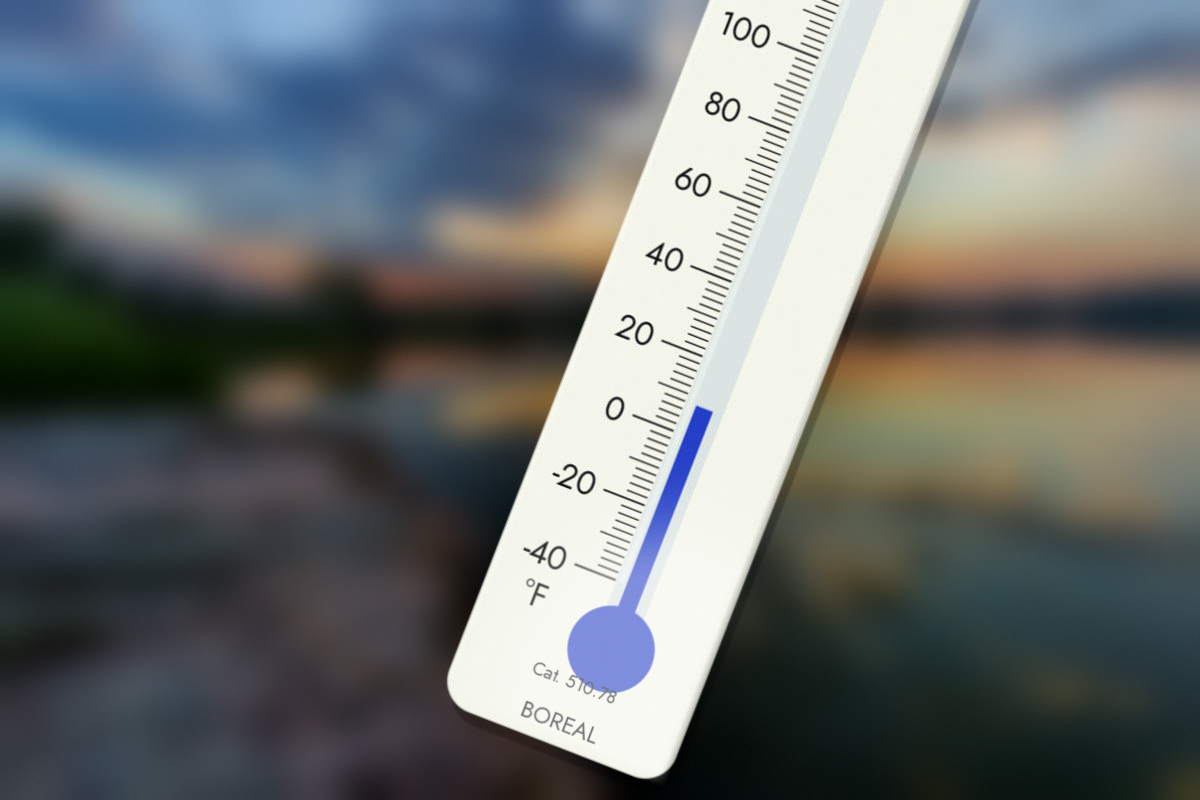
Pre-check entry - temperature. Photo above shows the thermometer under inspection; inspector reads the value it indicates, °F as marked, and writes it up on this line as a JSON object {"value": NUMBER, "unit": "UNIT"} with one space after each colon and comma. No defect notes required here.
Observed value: {"value": 8, "unit": "°F"}
